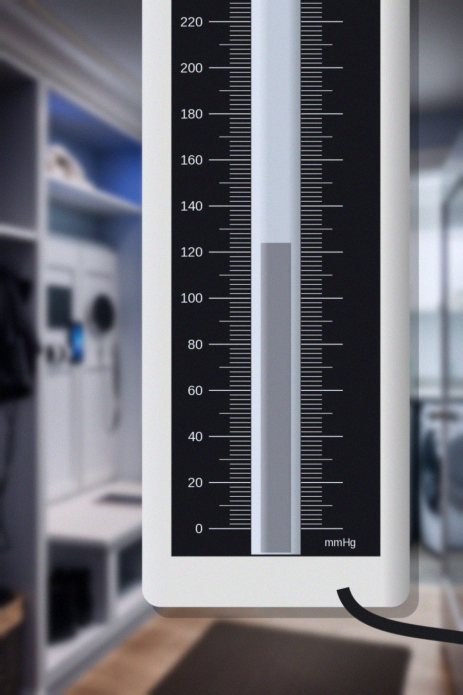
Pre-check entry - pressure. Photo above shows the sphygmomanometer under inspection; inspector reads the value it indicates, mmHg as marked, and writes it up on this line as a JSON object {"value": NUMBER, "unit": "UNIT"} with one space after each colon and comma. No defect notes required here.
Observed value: {"value": 124, "unit": "mmHg"}
